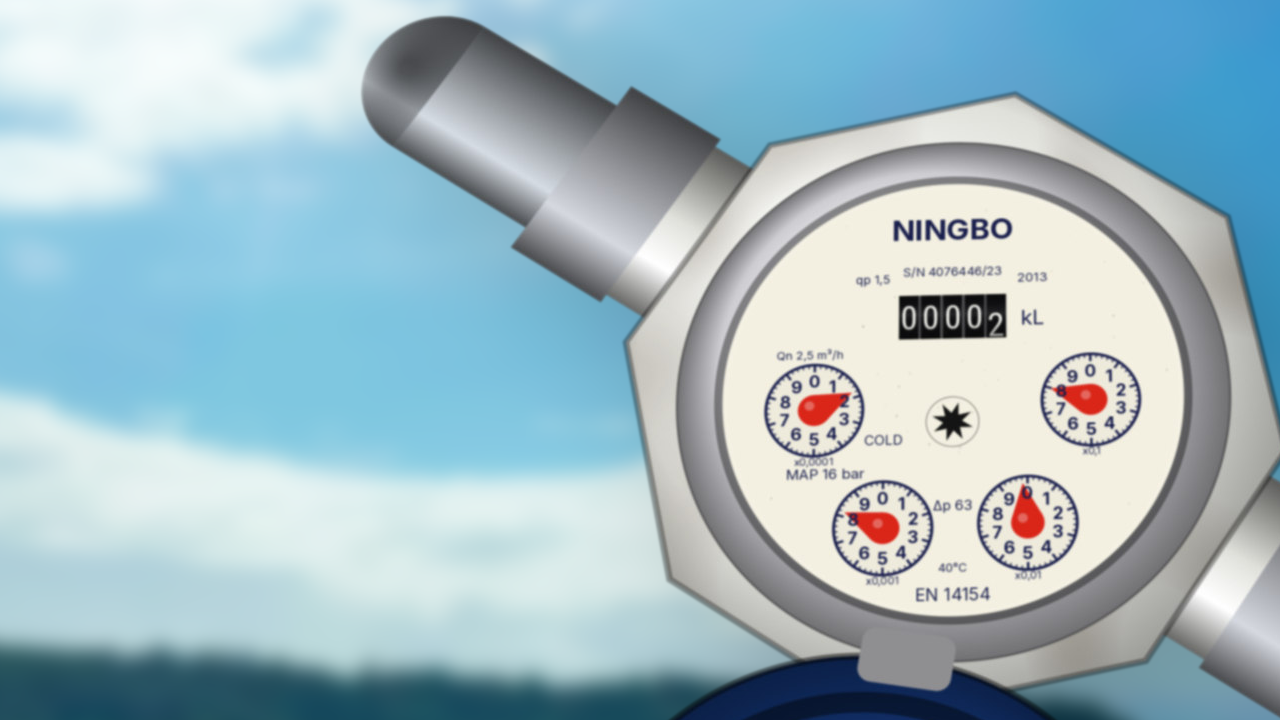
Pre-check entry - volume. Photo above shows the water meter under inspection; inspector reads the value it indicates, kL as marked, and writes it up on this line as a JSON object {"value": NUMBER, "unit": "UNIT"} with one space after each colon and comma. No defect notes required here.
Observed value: {"value": 1.7981, "unit": "kL"}
